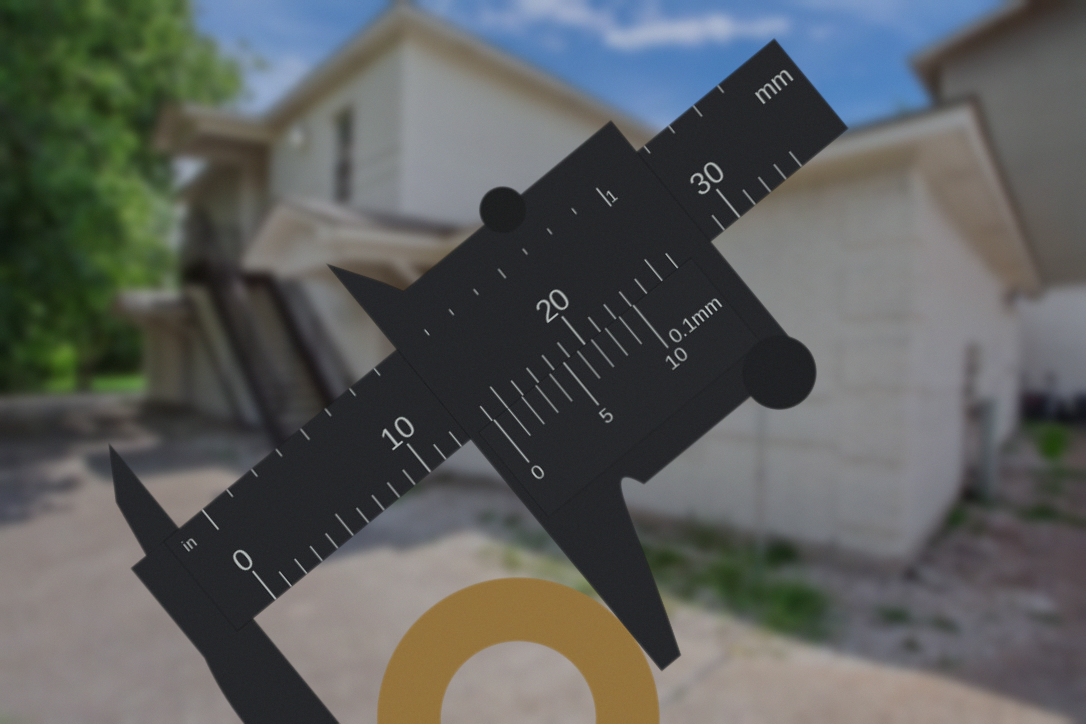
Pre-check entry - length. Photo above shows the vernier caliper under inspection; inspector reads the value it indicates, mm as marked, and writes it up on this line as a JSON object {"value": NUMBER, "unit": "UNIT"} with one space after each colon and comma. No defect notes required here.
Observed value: {"value": 14.1, "unit": "mm"}
